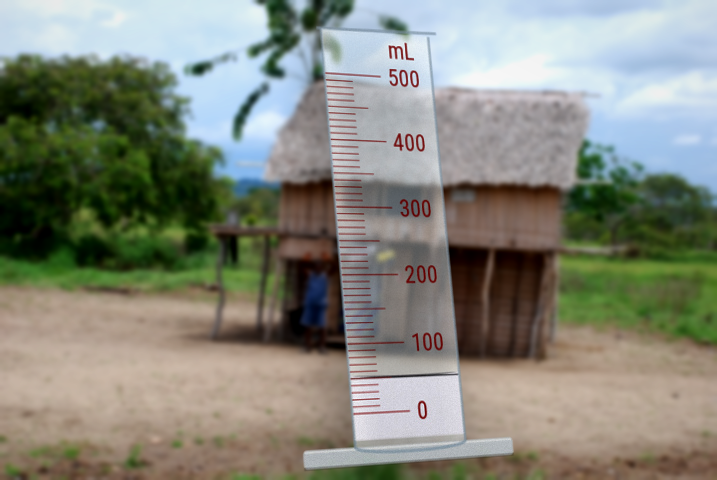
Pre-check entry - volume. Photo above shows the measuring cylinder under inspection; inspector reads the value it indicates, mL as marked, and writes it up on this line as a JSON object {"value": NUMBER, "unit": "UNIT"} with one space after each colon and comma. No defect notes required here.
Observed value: {"value": 50, "unit": "mL"}
